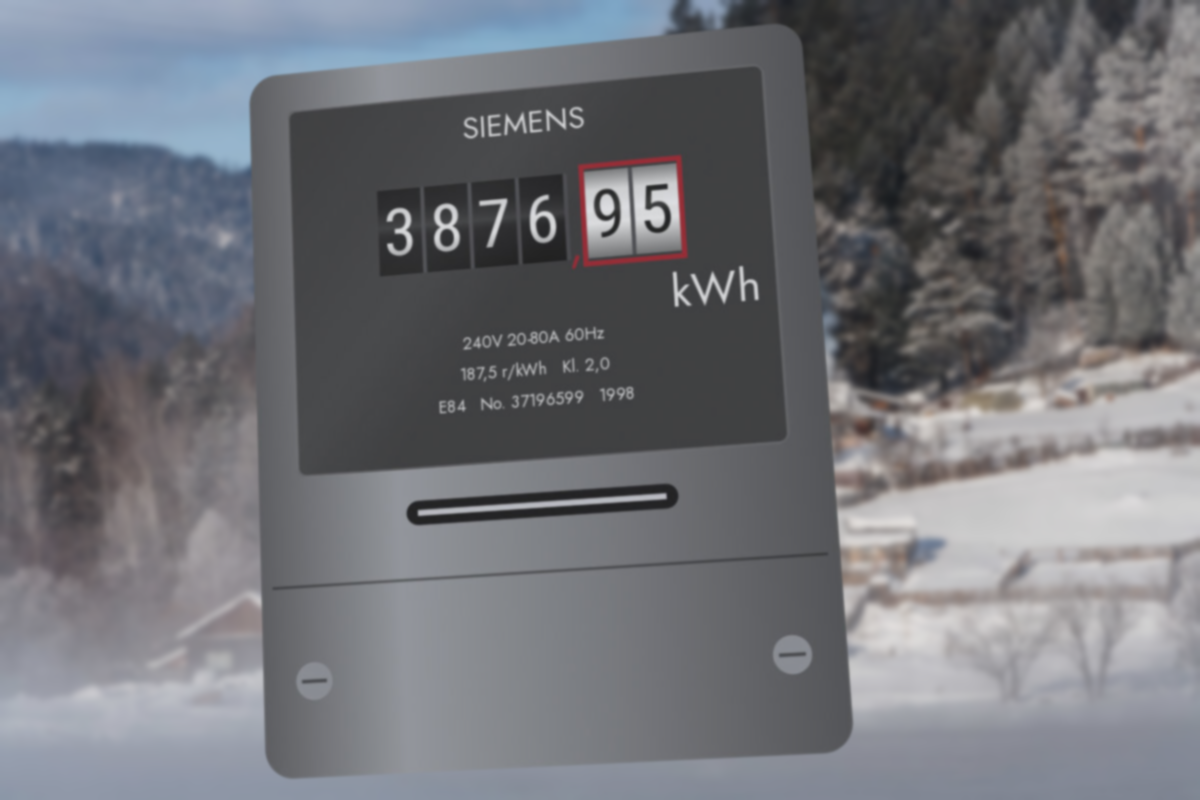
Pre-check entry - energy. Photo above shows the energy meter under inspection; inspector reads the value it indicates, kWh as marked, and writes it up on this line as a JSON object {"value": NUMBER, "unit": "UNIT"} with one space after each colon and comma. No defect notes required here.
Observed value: {"value": 3876.95, "unit": "kWh"}
